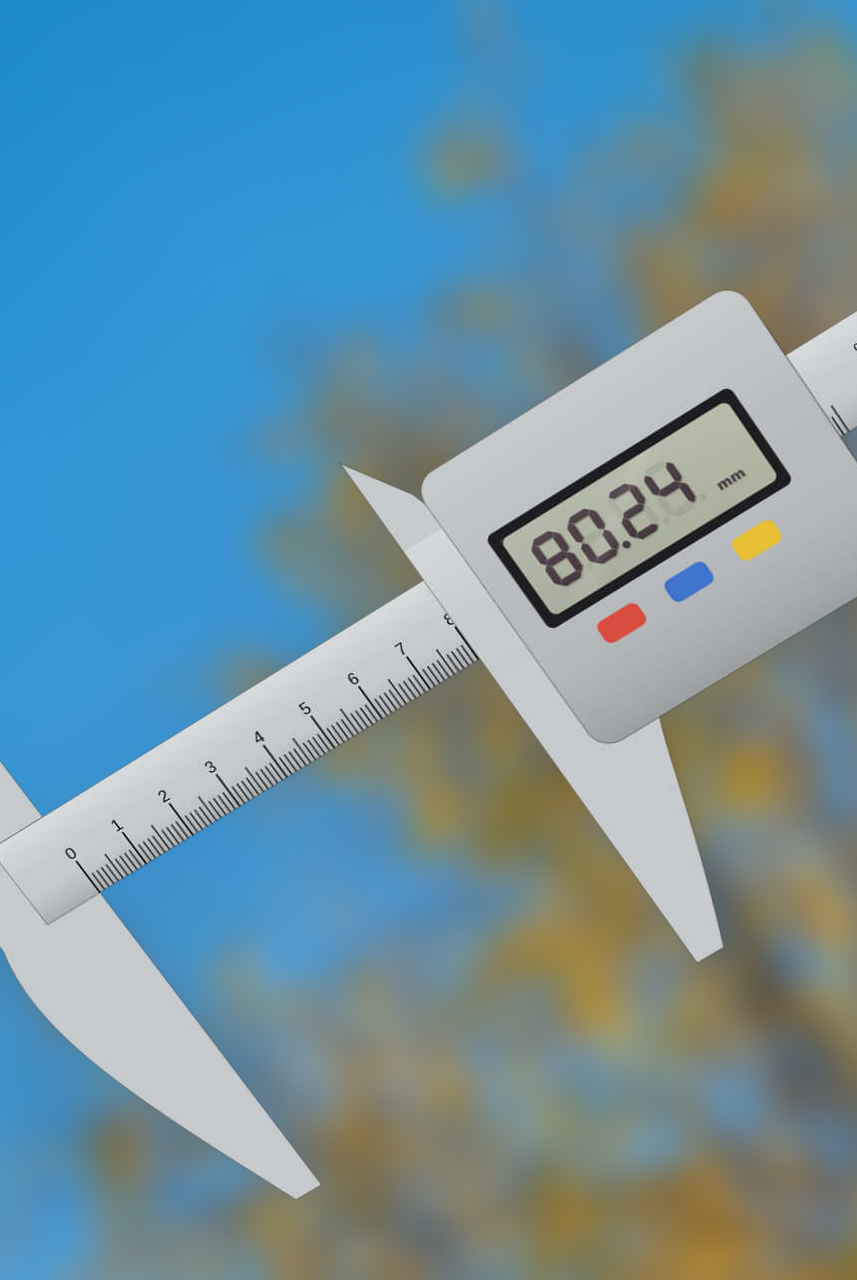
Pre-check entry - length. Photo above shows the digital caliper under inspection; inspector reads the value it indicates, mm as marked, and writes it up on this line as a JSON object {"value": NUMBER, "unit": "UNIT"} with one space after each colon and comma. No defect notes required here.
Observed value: {"value": 80.24, "unit": "mm"}
